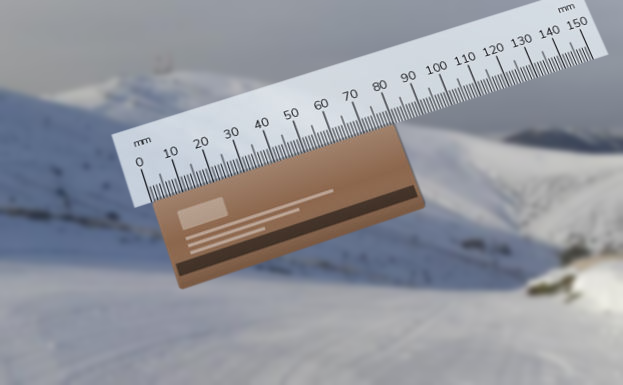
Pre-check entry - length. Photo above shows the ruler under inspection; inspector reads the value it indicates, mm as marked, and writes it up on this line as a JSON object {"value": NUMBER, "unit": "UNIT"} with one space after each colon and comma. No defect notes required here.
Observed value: {"value": 80, "unit": "mm"}
